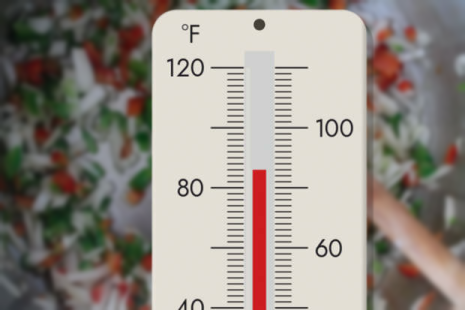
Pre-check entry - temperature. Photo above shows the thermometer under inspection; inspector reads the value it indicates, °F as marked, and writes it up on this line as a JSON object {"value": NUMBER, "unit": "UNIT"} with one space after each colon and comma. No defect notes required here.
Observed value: {"value": 86, "unit": "°F"}
